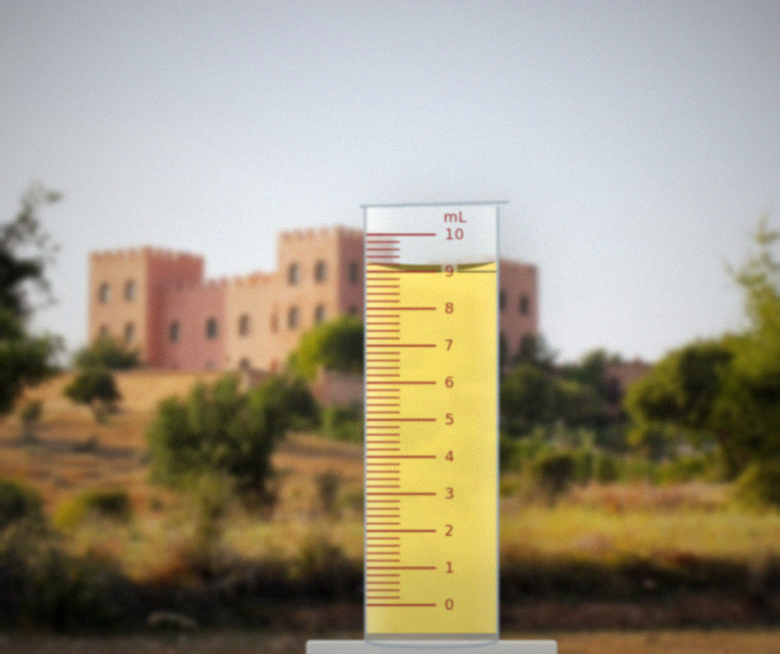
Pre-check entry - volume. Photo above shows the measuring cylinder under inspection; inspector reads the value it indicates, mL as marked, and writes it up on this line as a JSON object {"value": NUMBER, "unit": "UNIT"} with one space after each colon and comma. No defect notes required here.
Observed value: {"value": 9, "unit": "mL"}
